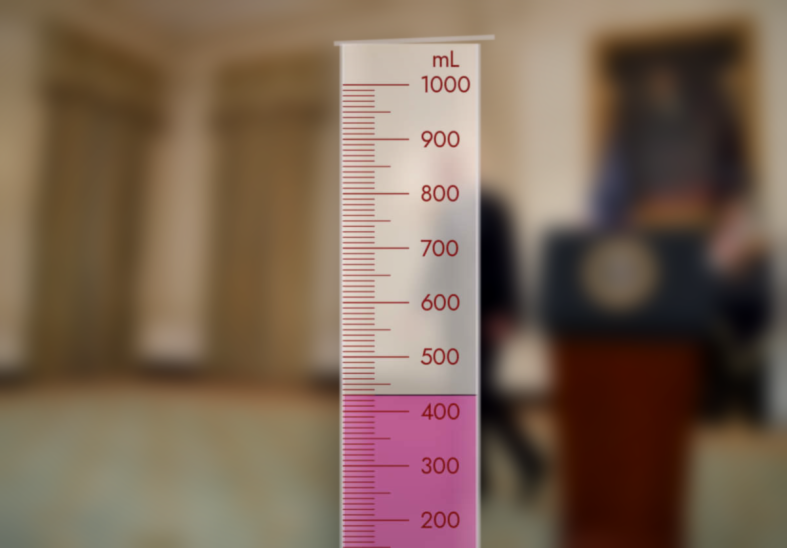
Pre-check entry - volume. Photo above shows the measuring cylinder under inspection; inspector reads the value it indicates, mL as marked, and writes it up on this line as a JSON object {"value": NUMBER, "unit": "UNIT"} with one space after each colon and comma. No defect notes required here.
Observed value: {"value": 430, "unit": "mL"}
